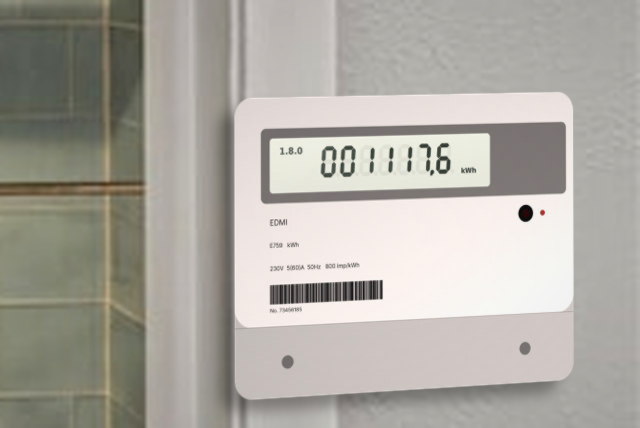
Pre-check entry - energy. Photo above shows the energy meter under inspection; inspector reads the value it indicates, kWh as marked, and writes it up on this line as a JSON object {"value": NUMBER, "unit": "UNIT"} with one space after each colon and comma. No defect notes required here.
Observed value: {"value": 1117.6, "unit": "kWh"}
